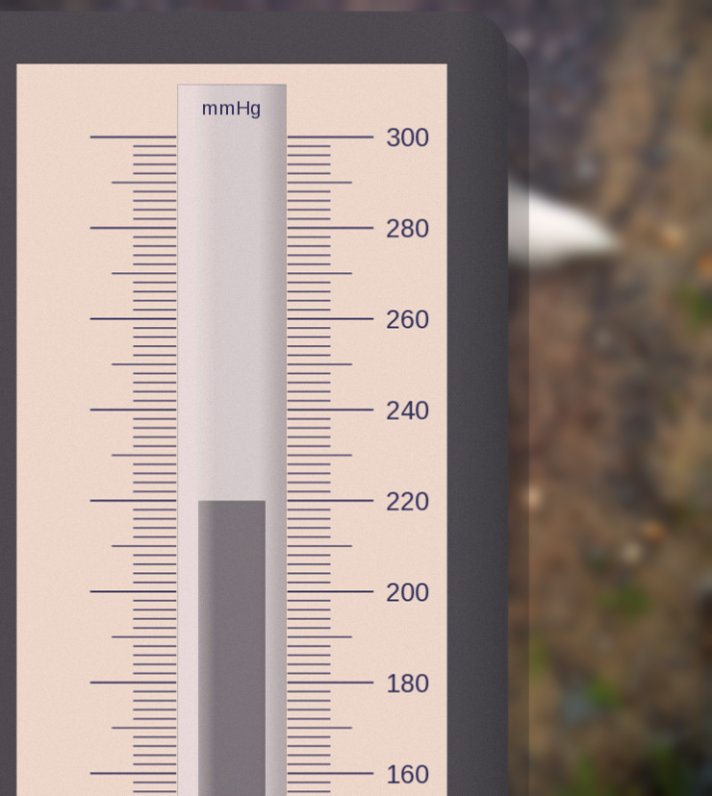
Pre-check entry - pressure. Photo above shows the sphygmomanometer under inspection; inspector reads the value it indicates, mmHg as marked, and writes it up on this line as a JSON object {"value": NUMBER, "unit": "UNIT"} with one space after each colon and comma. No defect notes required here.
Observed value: {"value": 220, "unit": "mmHg"}
